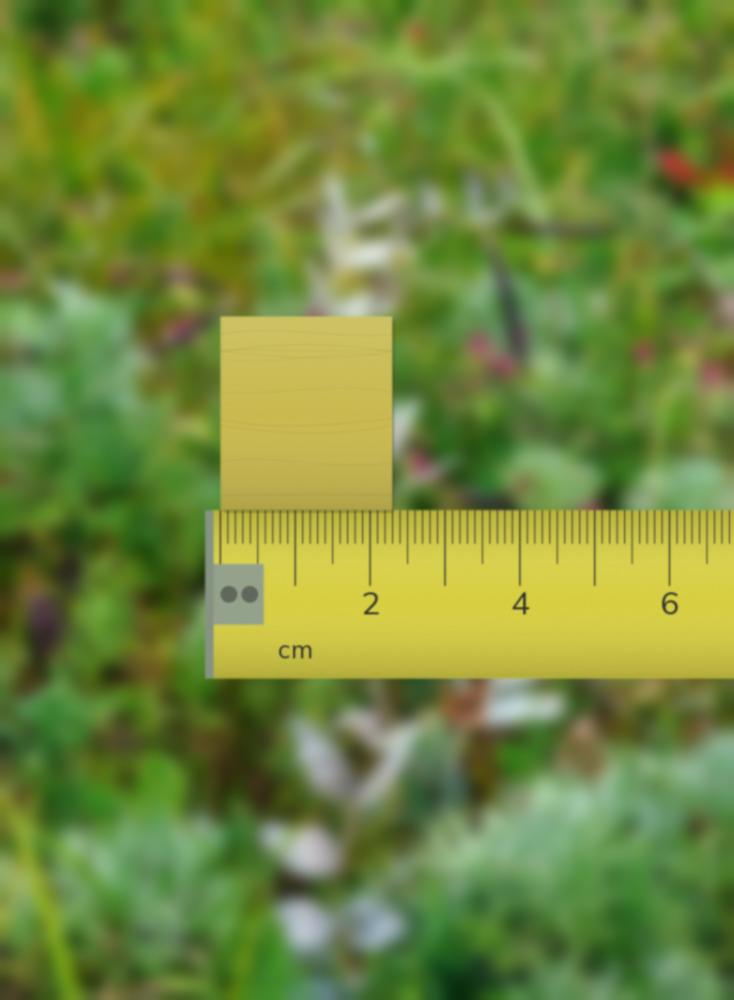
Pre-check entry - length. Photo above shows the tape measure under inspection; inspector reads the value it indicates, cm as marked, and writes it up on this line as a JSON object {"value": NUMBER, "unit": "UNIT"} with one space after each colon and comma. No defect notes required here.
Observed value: {"value": 2.3, "unit": "cm"}
